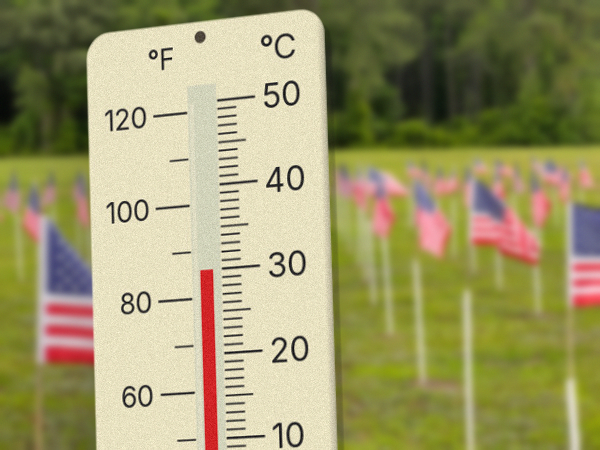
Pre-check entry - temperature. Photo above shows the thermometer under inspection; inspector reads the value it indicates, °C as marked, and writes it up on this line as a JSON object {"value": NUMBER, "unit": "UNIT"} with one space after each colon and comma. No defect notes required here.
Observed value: {"value": 30, "unit": "°C"}
